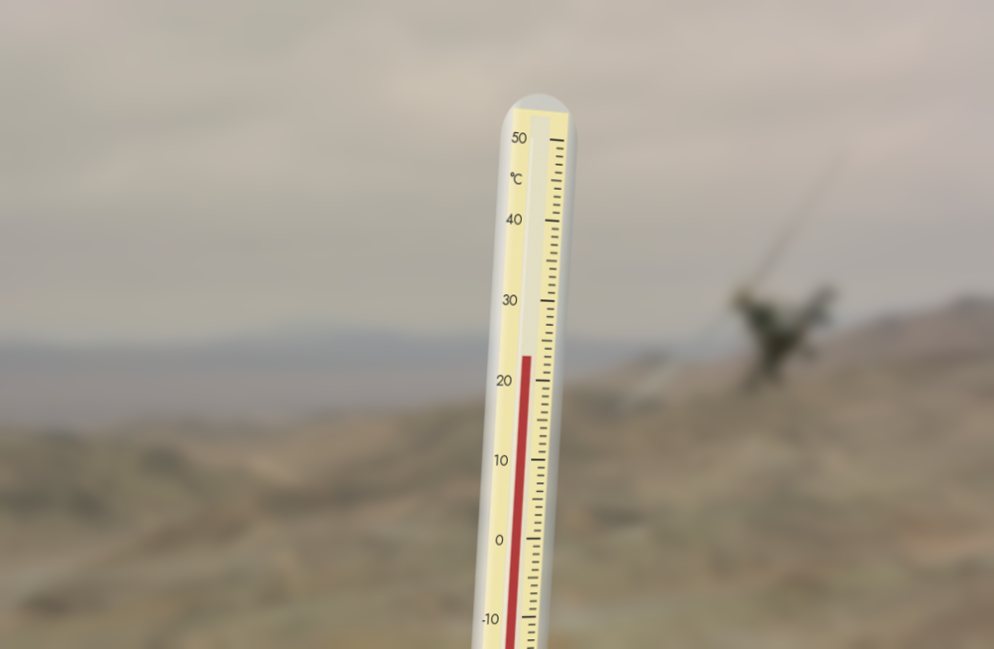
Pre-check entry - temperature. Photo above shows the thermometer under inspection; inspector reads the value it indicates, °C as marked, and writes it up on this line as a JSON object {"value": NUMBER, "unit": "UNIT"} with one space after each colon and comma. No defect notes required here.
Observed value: {"value": 23, "unit": "°C"}
